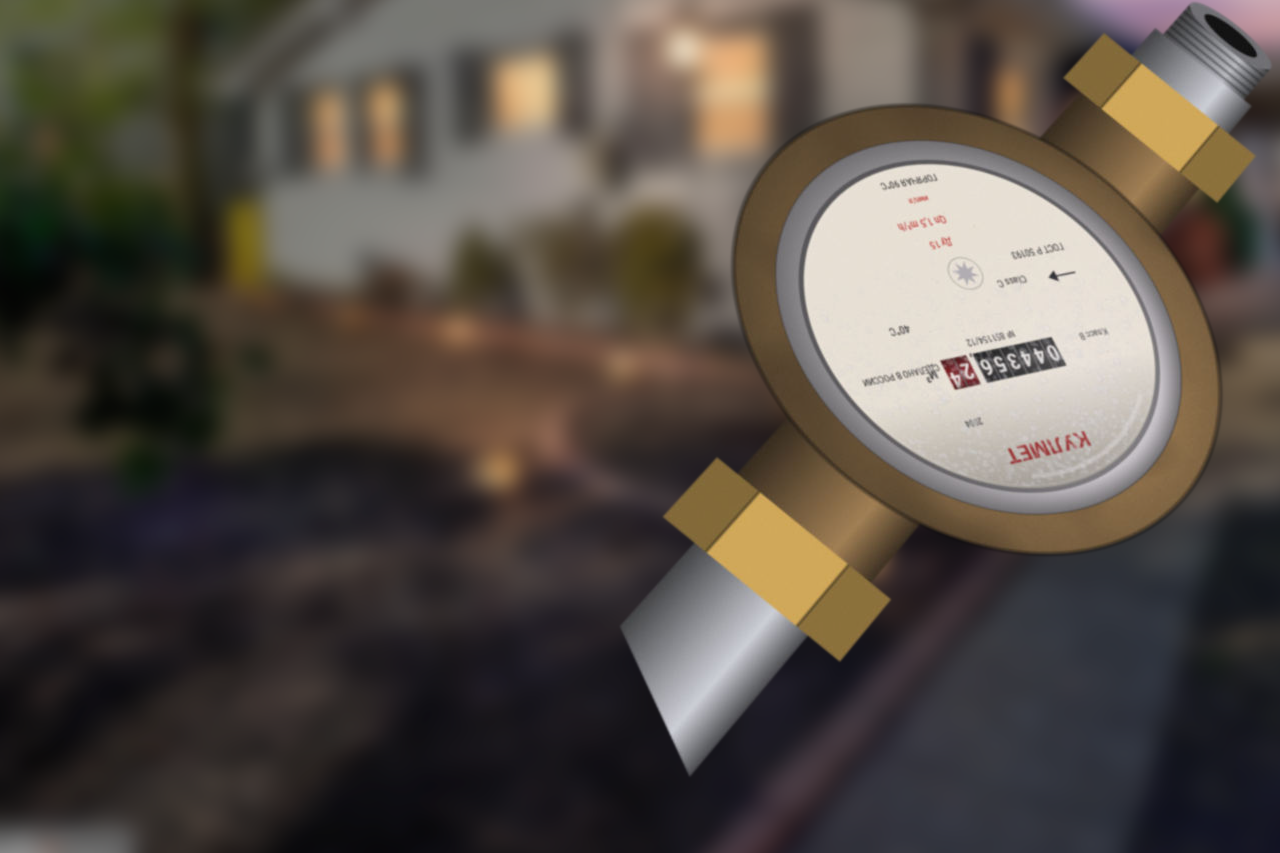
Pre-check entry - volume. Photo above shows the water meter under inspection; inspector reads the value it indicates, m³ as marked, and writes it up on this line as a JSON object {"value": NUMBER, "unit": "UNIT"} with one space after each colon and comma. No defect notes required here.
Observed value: {"value": 44356.24, "unit": "m³"}
